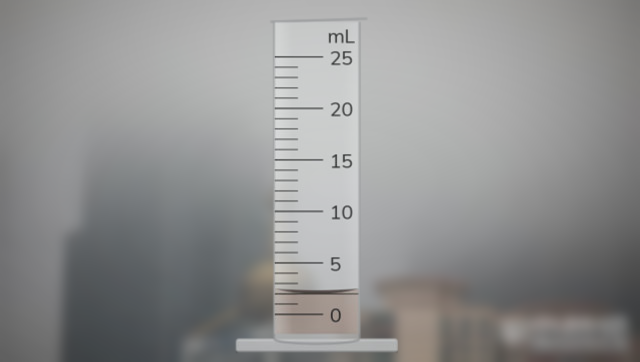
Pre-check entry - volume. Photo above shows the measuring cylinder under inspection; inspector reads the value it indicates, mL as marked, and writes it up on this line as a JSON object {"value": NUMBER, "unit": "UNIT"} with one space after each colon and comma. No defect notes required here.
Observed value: {"value": 2, "unit": "mL"}
